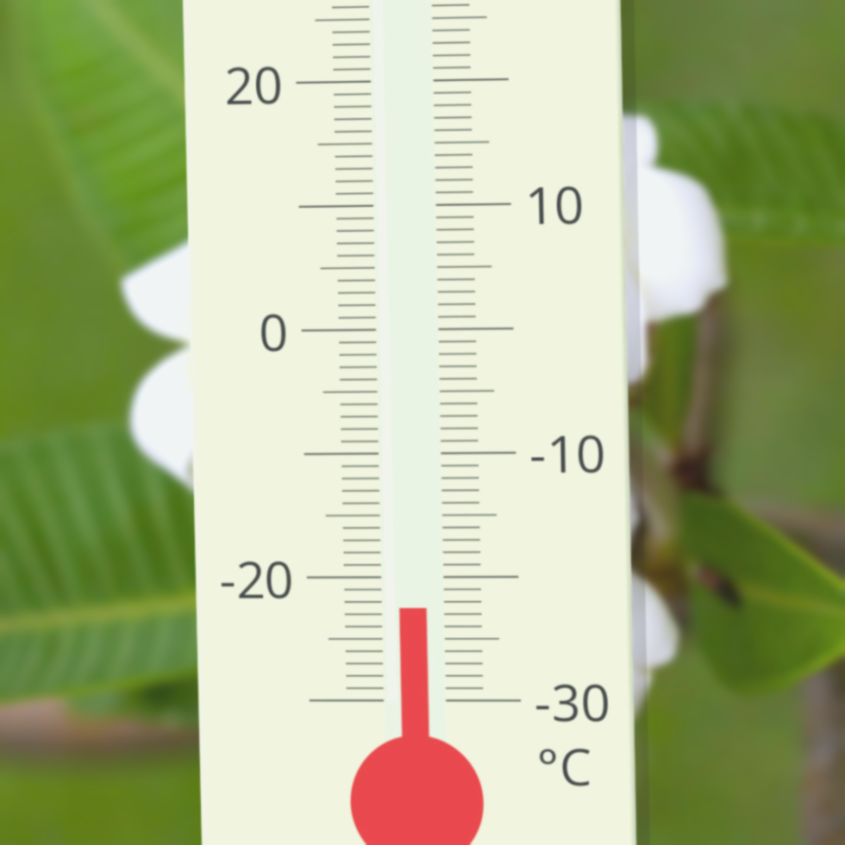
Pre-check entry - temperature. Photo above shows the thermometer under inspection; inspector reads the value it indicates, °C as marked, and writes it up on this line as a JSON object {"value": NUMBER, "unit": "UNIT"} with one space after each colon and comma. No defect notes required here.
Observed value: {"value": -22.5, "unit": "°C"}
